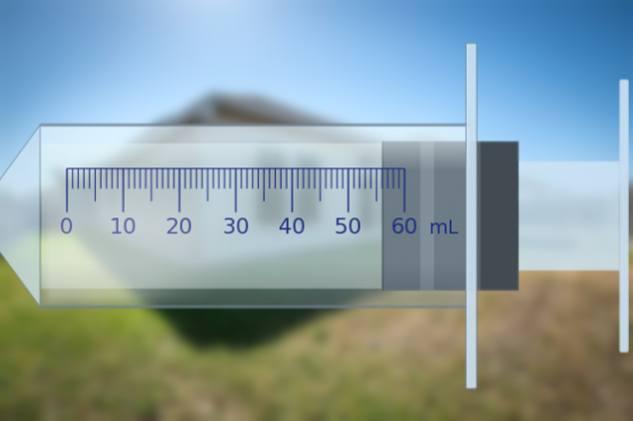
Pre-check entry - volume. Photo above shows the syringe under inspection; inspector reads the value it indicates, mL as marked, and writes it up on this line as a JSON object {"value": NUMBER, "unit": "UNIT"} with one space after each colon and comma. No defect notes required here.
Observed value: {"value": 56, "unit": "mL"}
